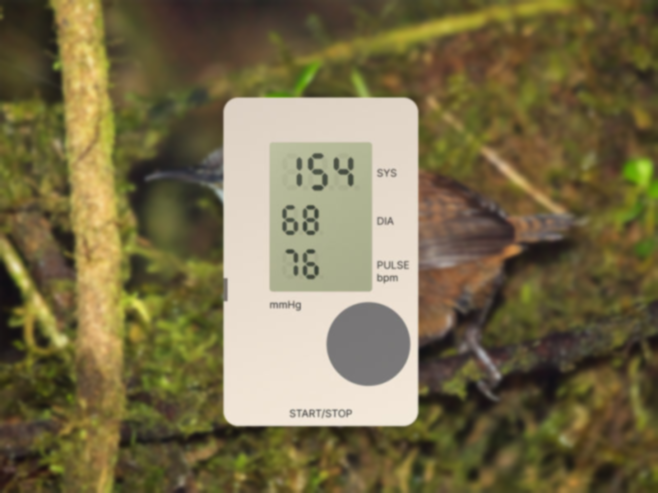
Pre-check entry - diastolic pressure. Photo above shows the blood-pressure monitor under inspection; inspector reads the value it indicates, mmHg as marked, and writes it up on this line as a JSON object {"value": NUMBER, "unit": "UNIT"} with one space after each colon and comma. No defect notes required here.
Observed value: {"value": 68, "unit": "mmHg"}
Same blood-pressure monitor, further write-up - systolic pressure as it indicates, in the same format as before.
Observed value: {"value": 154, "unit": "mmHg"}
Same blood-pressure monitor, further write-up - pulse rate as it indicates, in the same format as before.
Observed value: {"value": 76, "unit": "bpm"}
